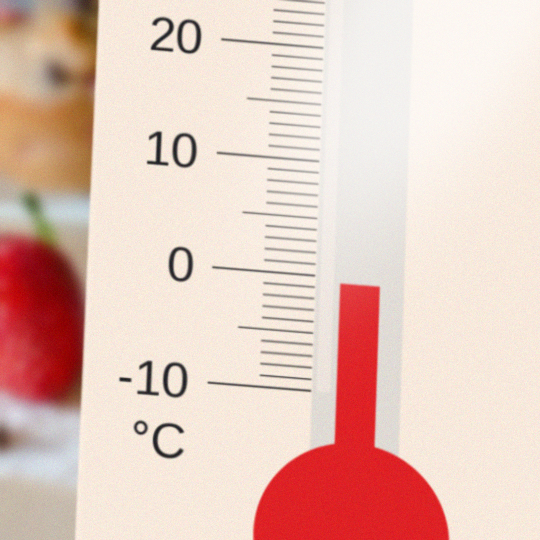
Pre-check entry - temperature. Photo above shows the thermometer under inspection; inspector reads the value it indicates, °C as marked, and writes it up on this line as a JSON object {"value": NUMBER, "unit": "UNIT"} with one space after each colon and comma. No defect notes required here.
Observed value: {"value": -0.5, "unit": "°C"}
